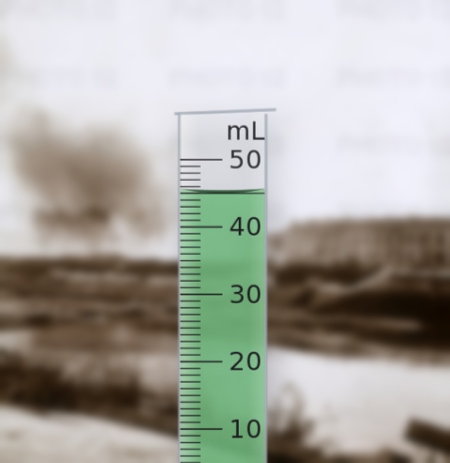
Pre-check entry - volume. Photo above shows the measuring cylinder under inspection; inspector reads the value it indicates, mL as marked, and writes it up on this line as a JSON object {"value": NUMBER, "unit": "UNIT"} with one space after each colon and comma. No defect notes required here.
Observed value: {"value": 45, "unit": "mL"}
